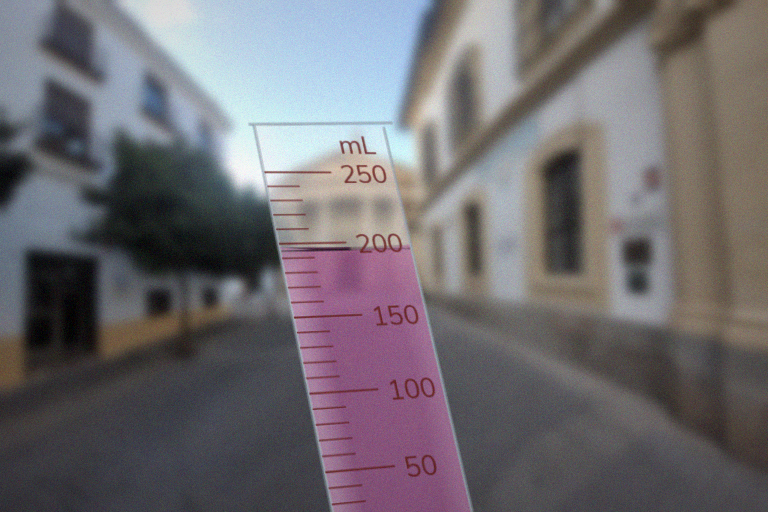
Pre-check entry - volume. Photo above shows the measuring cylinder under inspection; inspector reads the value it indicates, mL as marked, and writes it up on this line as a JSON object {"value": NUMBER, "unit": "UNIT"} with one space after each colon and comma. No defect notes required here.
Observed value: {"value": 195, "unit": "mL"}
